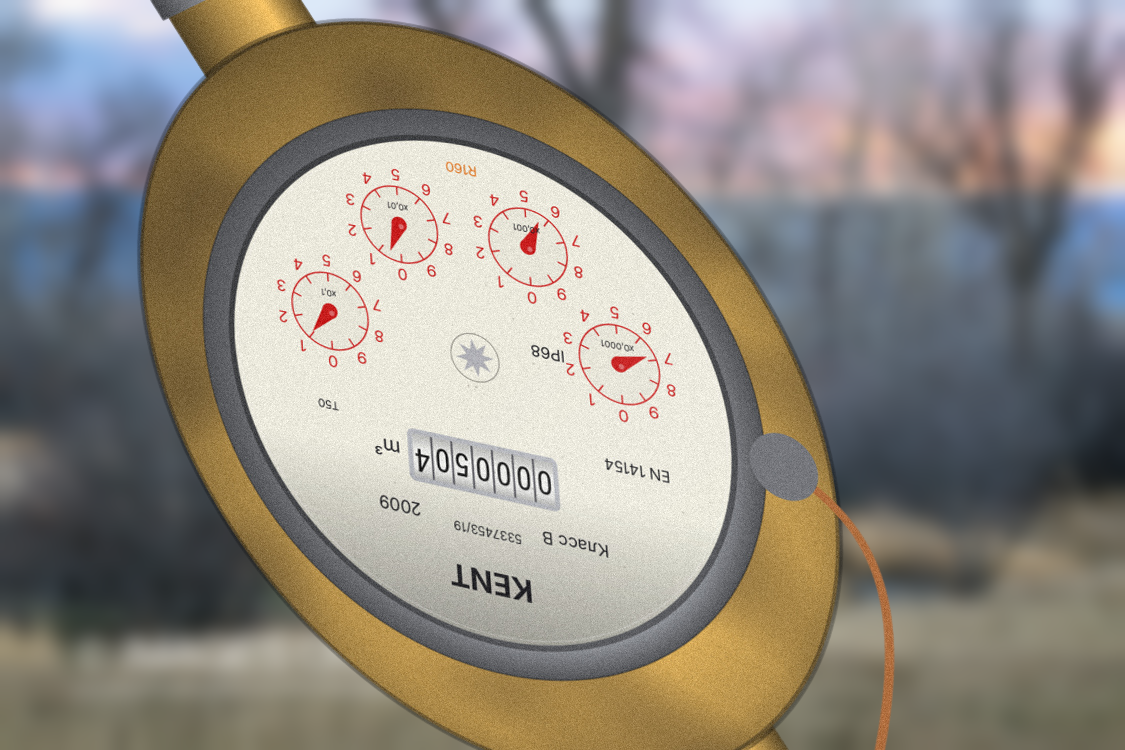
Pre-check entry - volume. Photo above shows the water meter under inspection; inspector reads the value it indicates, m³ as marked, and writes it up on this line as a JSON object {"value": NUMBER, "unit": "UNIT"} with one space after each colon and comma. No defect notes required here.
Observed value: {"value": 504.1056, "unit": "m³"}
